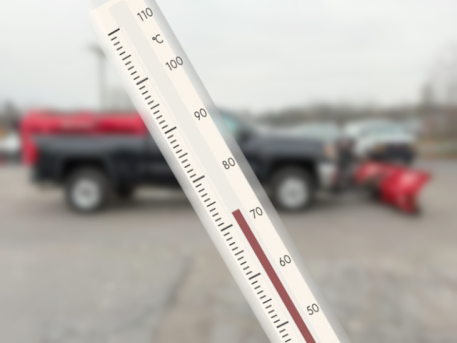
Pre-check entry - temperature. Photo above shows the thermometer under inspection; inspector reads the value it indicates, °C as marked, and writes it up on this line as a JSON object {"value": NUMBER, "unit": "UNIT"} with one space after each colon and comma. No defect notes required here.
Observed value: {"value": 72, "unit": "°C"}
